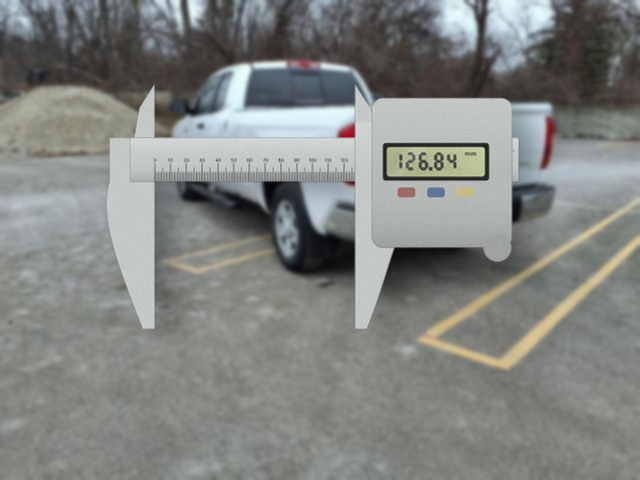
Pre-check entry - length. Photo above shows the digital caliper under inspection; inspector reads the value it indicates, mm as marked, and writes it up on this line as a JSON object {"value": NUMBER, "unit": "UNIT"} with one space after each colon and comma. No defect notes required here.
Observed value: {"value": 126.84, "unit": "mm"}
